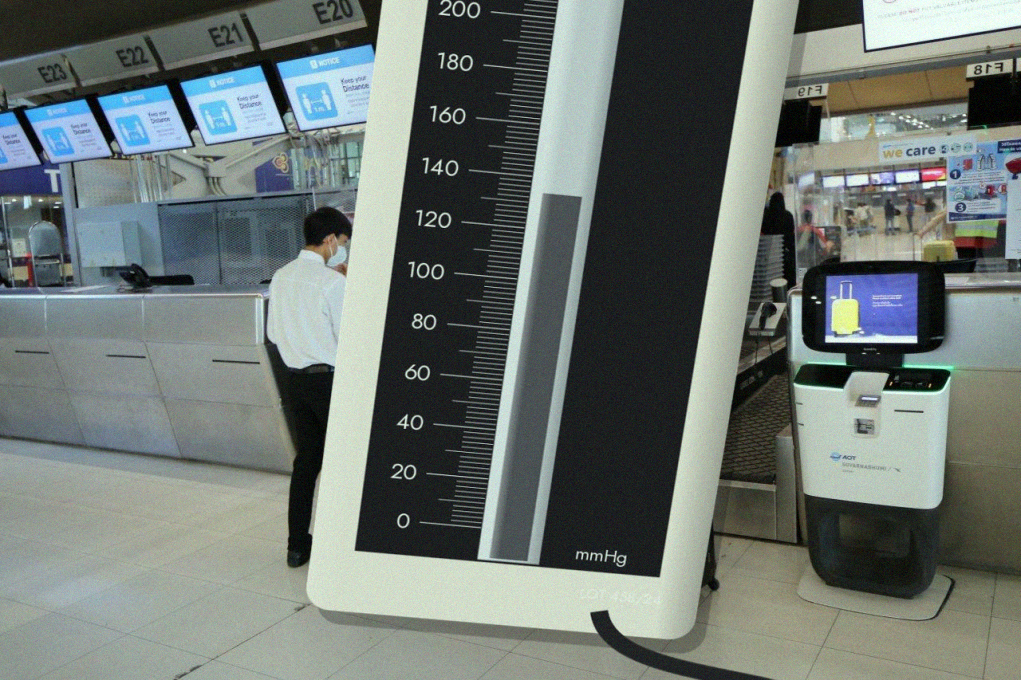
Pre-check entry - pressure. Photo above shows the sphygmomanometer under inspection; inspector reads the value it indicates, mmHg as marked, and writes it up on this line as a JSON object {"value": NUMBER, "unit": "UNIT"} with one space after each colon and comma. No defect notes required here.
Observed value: {"value": 134, "unit": "mmHg"}
